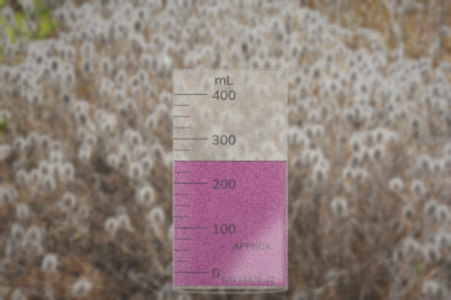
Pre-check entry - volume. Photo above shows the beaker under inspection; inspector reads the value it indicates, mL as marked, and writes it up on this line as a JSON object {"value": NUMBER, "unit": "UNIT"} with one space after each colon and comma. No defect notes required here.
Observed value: {"value": 250, "unit": "mL"}
